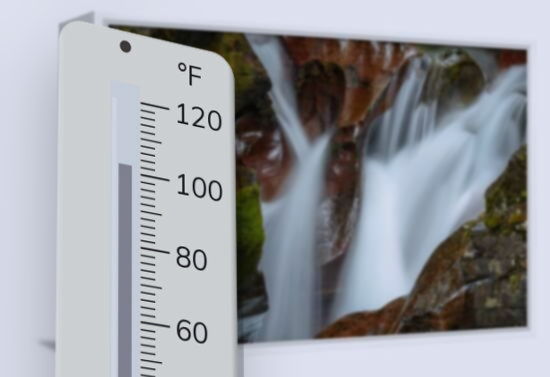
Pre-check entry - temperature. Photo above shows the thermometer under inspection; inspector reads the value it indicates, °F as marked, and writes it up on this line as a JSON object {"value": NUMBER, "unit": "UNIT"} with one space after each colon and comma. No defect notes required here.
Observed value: {"value": 102, "unit": "°F"}
